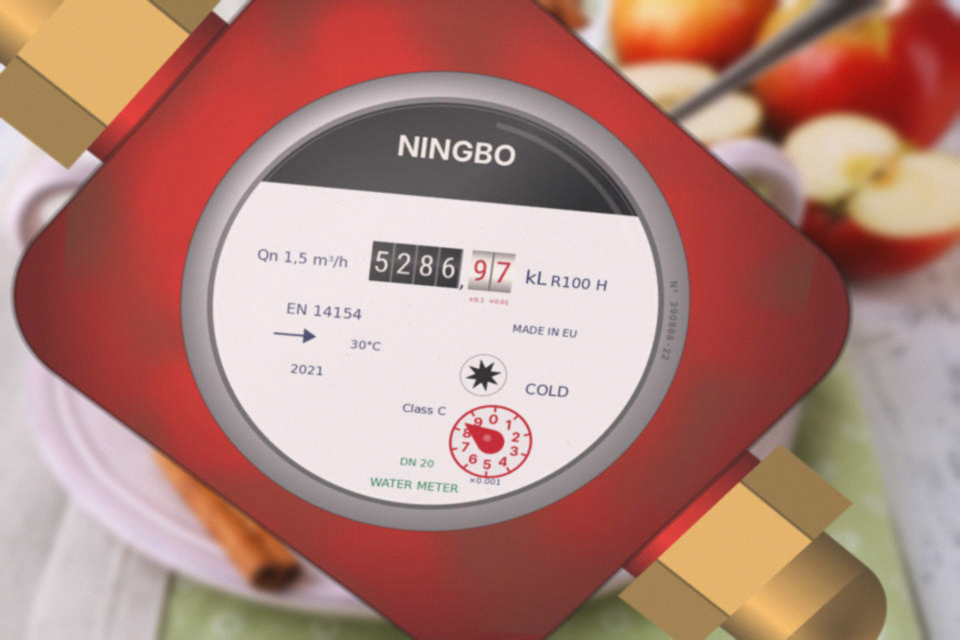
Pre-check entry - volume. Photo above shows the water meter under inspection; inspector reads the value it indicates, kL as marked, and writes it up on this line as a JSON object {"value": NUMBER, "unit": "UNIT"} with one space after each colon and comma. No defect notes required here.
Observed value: {"value": 5286.978, "unit": "kL"}
